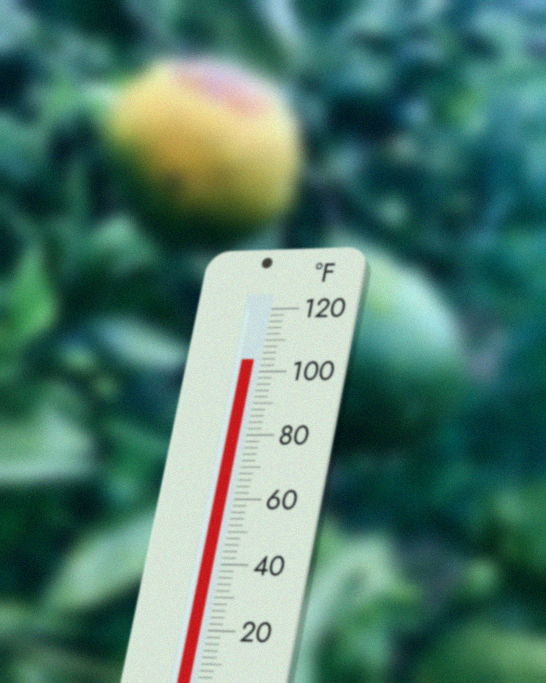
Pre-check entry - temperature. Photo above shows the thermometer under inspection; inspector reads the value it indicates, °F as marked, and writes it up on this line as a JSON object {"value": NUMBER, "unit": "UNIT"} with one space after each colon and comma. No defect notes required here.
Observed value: {"value": 104, "unit": "°F"}
